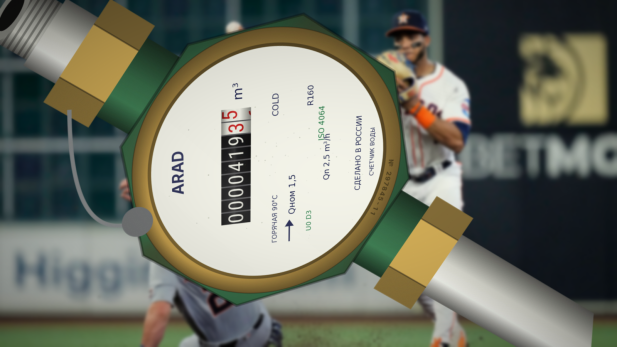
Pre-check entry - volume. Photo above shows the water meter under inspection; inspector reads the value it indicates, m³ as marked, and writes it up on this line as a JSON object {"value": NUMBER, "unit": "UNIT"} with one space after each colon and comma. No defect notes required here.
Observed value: {"value": 419.35, "unit": "m³"}
